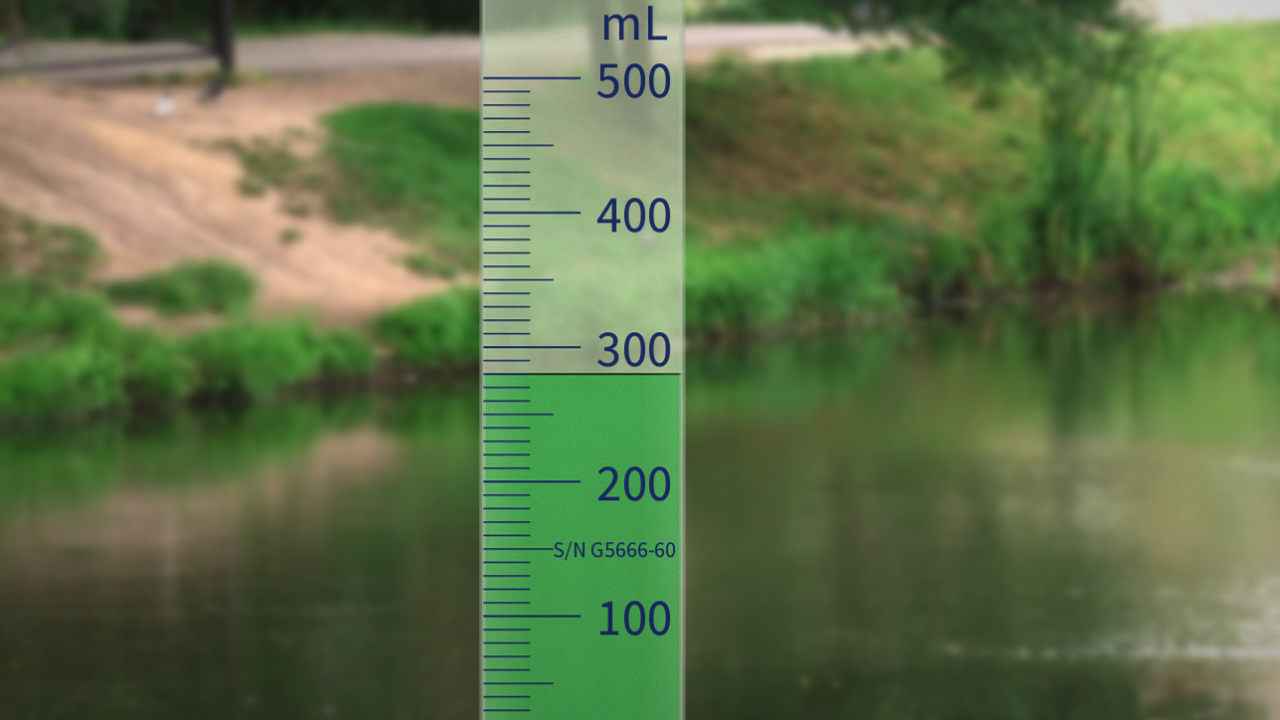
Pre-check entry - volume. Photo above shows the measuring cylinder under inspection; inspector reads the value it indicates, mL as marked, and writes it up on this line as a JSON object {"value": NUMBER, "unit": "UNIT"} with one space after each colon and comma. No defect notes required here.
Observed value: {"value": 280, "unit": "mL"}
